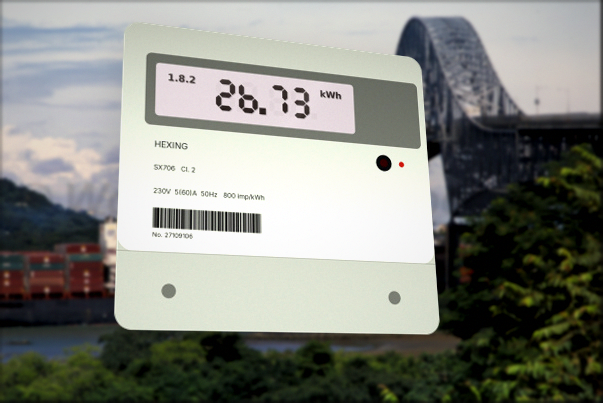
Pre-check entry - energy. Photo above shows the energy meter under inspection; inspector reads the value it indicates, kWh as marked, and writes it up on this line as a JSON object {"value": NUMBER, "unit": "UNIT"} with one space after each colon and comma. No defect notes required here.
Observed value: {"value": 26.73, "unit": "kWh"}
